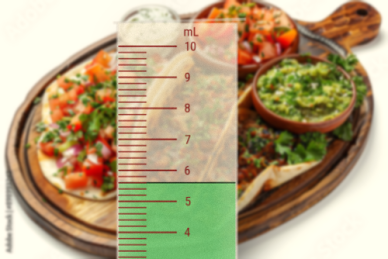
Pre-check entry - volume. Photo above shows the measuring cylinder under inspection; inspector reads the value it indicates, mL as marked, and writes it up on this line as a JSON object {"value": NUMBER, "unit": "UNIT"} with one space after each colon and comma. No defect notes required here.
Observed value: {"value": 5.6, "unit": "mL"}
